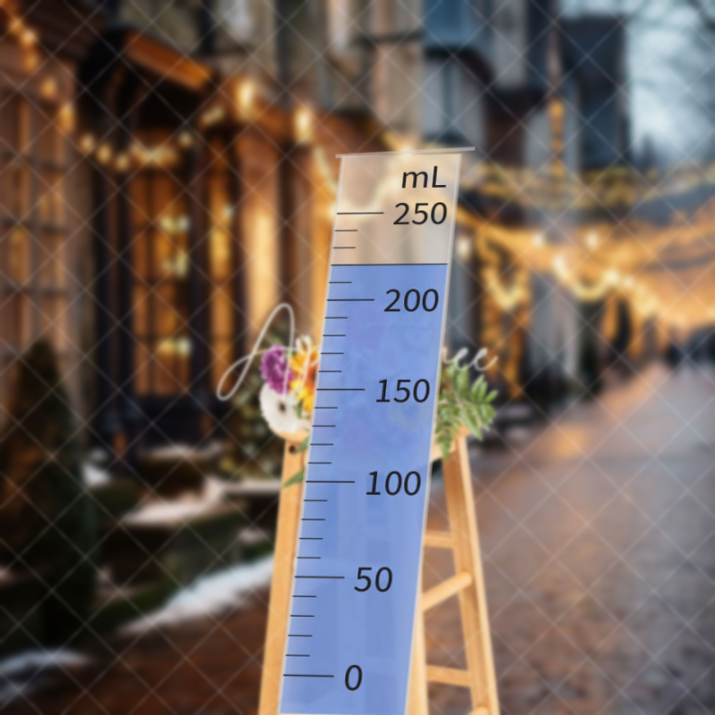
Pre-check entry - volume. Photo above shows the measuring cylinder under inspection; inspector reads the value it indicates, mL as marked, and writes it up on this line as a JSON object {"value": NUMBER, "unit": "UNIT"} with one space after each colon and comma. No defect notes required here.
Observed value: {"value": 220, "unit": "mL"}
